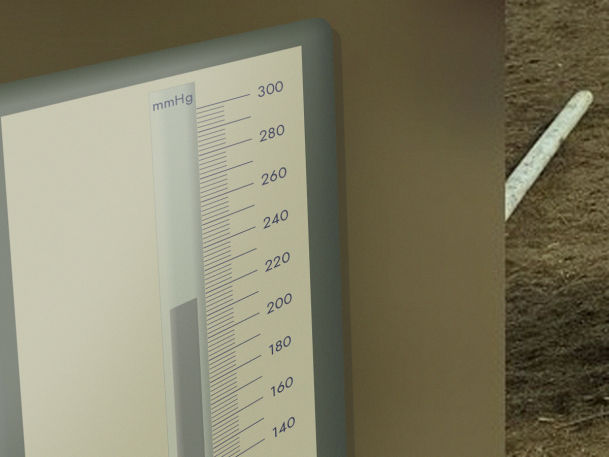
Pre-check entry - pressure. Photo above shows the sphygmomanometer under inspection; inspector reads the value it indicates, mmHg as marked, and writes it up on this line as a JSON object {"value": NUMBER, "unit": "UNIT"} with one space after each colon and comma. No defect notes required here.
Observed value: {"value": 220, "unit": "mmHg"}
